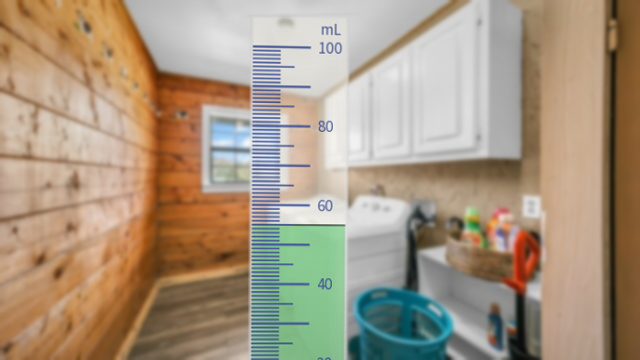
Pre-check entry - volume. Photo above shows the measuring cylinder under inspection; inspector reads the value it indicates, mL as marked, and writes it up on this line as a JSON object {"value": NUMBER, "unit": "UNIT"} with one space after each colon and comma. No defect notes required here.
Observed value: {"value": 55, "unit": "mL"}
